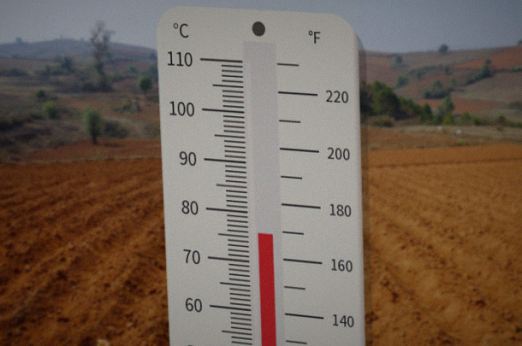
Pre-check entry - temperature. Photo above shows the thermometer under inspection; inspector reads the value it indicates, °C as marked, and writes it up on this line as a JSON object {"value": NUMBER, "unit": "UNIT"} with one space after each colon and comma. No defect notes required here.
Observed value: {"value": 76, "unit": "°C"}
